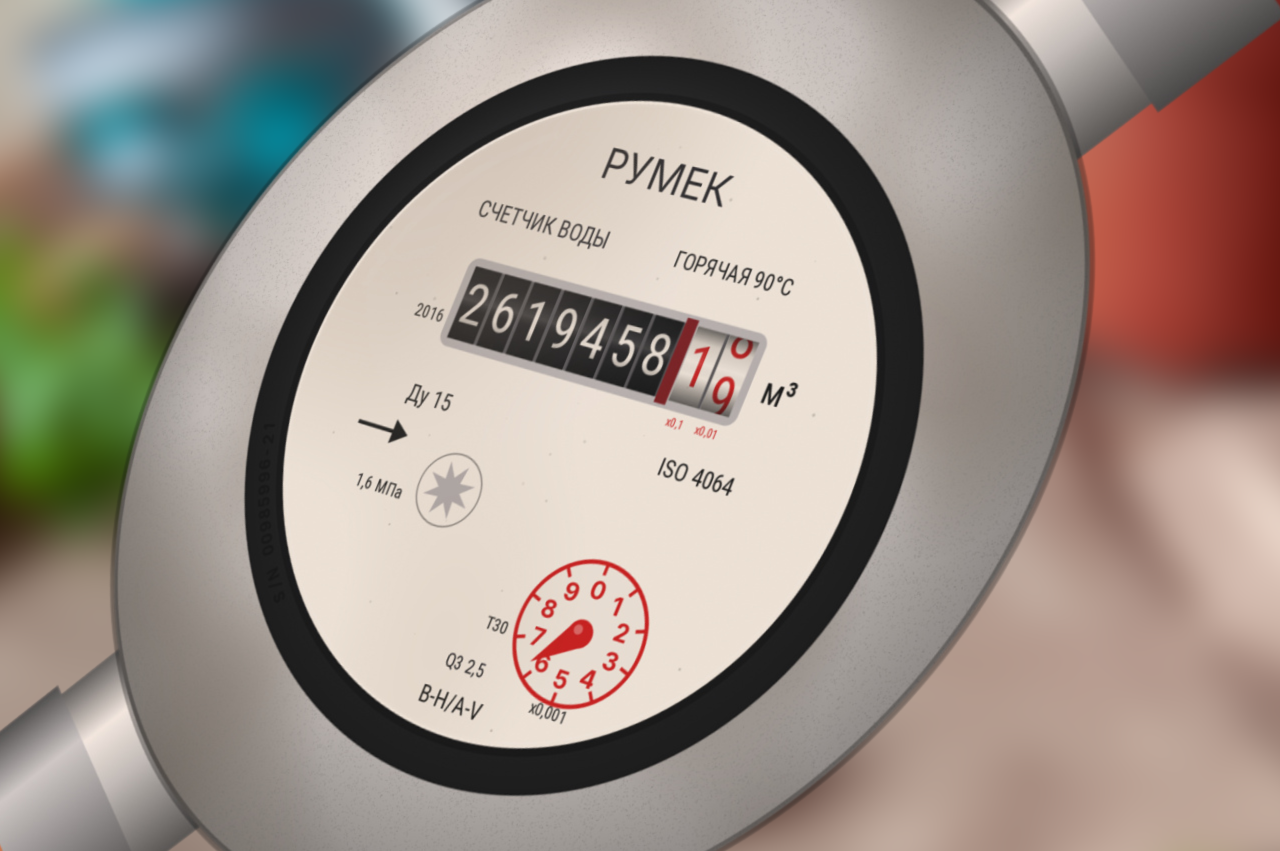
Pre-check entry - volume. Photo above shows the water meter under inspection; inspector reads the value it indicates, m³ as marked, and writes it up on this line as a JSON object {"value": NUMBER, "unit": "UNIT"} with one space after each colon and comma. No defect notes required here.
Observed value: {"value": 2619458.186, "unit": "m³"}
